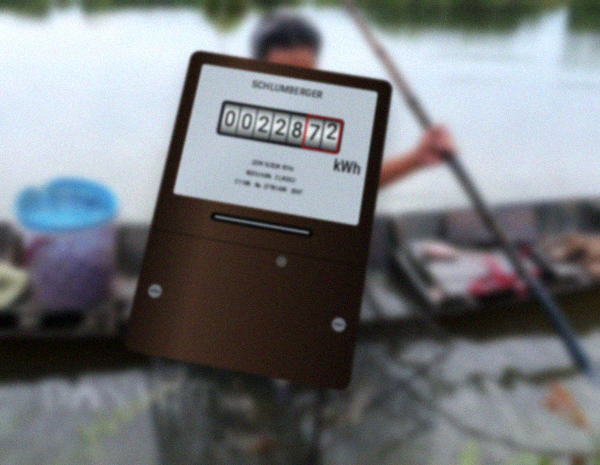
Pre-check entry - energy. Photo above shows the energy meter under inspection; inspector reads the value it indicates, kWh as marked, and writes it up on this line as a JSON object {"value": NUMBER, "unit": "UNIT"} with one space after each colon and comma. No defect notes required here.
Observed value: {"value": 228.72, "unit": "kWh"}
